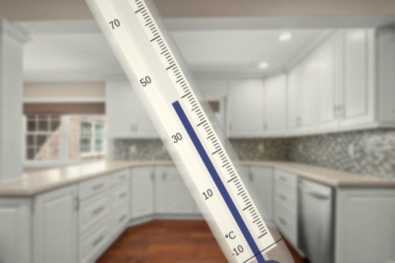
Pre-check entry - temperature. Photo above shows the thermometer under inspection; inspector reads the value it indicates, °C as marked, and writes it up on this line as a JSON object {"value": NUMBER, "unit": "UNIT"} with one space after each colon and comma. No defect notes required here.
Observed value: {"value": 40, "unit": "°C"}
